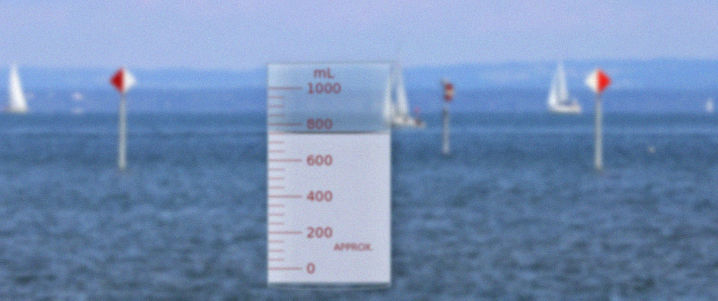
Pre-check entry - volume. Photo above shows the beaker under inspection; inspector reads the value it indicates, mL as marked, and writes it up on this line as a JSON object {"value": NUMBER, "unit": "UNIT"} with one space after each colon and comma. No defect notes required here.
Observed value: {"value": 750, "unit": "mL"}
